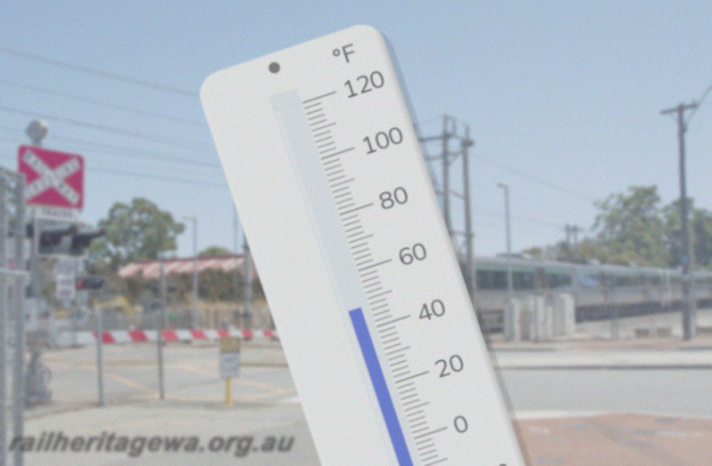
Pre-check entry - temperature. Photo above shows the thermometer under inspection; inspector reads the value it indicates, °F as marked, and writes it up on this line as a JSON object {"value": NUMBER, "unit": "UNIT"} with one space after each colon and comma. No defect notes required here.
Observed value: {"value": 48, "unit": "°F"}
